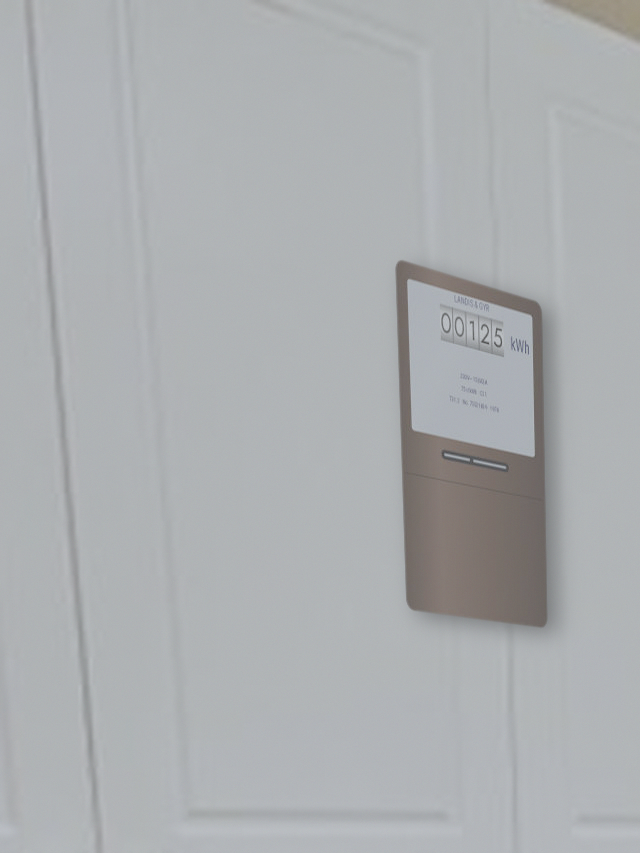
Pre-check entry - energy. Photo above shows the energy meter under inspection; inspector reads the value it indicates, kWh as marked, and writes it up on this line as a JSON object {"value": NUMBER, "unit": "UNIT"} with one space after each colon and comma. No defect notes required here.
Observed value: {"value": 125, "unit": "kWh"}
